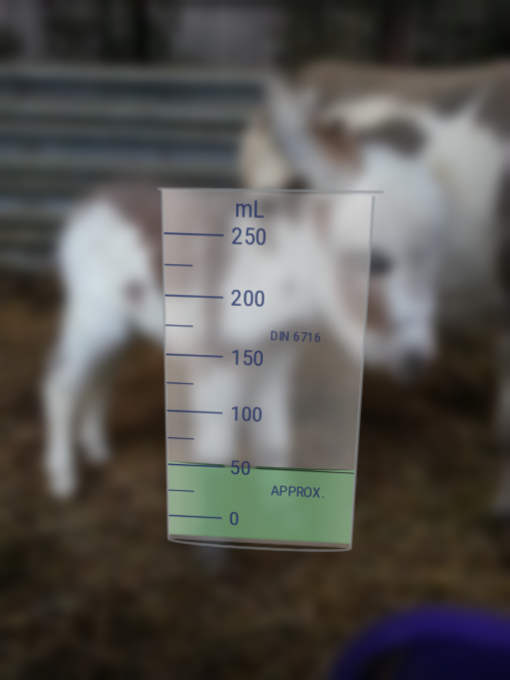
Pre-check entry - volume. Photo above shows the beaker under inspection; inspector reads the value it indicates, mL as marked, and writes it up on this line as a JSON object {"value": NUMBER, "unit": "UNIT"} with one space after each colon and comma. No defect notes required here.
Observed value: {"value": 50, "unit": "mL"}
